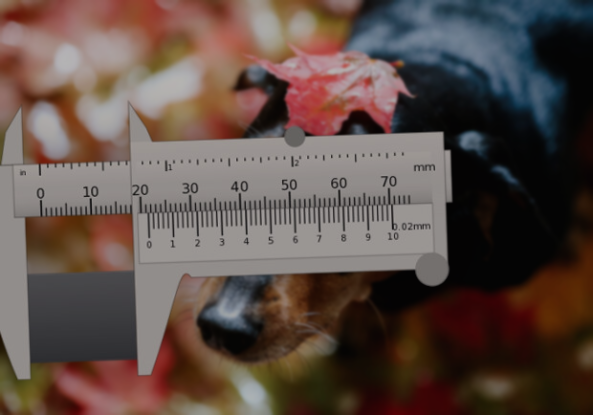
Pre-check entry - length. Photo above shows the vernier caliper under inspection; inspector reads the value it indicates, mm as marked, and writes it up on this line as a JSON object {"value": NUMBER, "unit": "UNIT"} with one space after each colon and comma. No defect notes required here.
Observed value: {"value": 21.5, "unit": "mm"}
